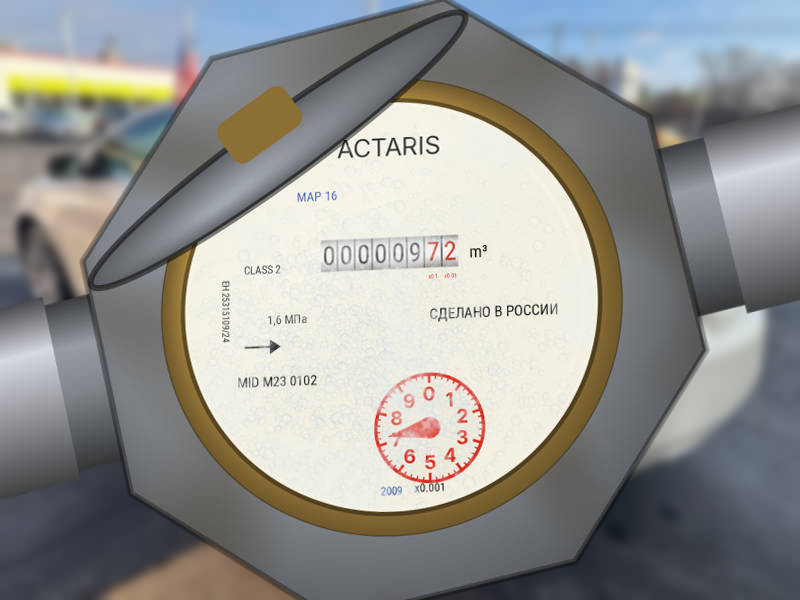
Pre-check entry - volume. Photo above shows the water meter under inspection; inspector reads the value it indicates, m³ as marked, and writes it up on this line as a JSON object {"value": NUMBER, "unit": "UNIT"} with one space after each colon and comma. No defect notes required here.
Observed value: {"value": 9.727, "unit": "m³"}
